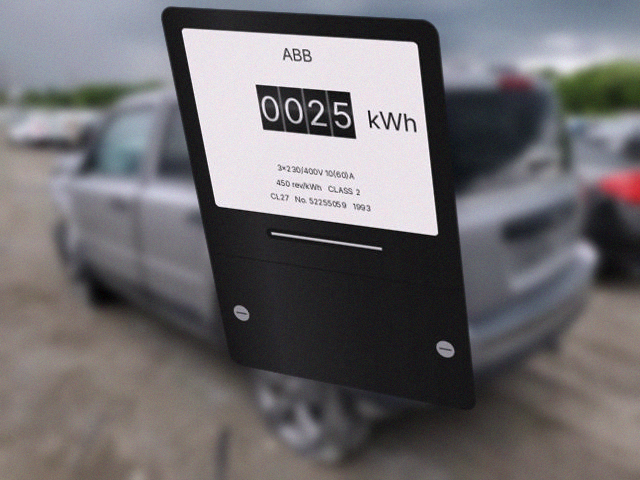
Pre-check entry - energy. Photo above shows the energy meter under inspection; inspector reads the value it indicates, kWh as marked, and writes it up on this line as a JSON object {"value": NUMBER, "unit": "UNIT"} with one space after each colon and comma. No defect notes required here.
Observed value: {"value": 25, "unit": "kWh"}
